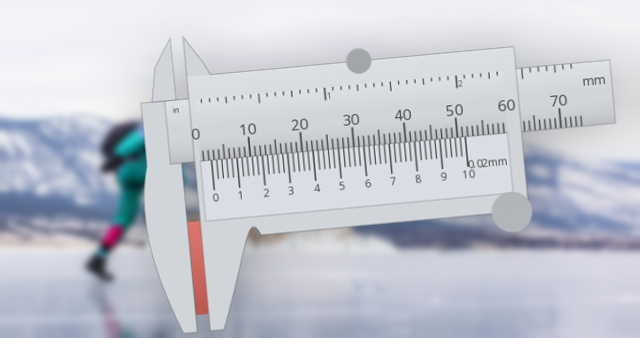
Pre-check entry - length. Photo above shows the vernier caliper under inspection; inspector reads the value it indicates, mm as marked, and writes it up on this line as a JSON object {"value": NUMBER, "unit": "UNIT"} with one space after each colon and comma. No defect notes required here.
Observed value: {"value": 2.5, "unit": "mm"}
